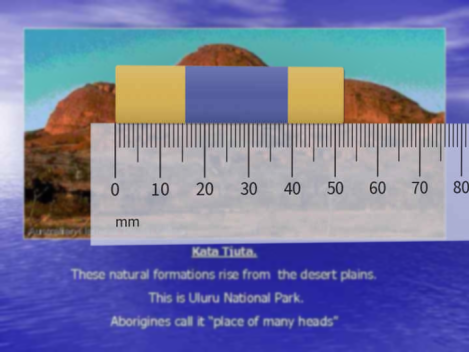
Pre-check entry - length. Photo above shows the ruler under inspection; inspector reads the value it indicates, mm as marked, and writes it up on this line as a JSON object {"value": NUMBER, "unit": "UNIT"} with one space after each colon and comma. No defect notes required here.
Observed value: {"value": 52, "unit": "mm"}
